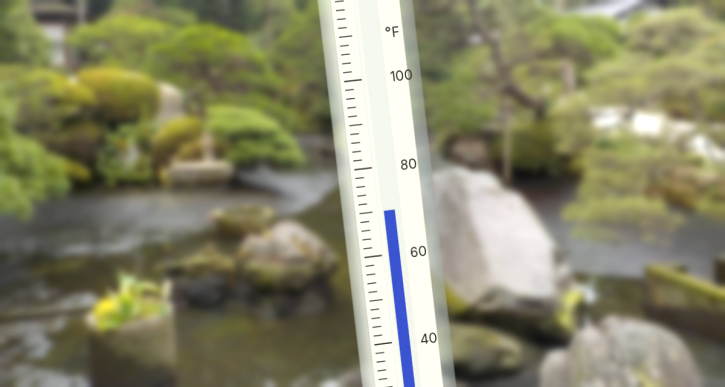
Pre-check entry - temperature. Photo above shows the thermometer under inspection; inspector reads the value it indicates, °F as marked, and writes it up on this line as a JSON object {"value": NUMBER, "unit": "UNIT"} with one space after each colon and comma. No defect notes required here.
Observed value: {"value": 70, "unit": "°F"}
